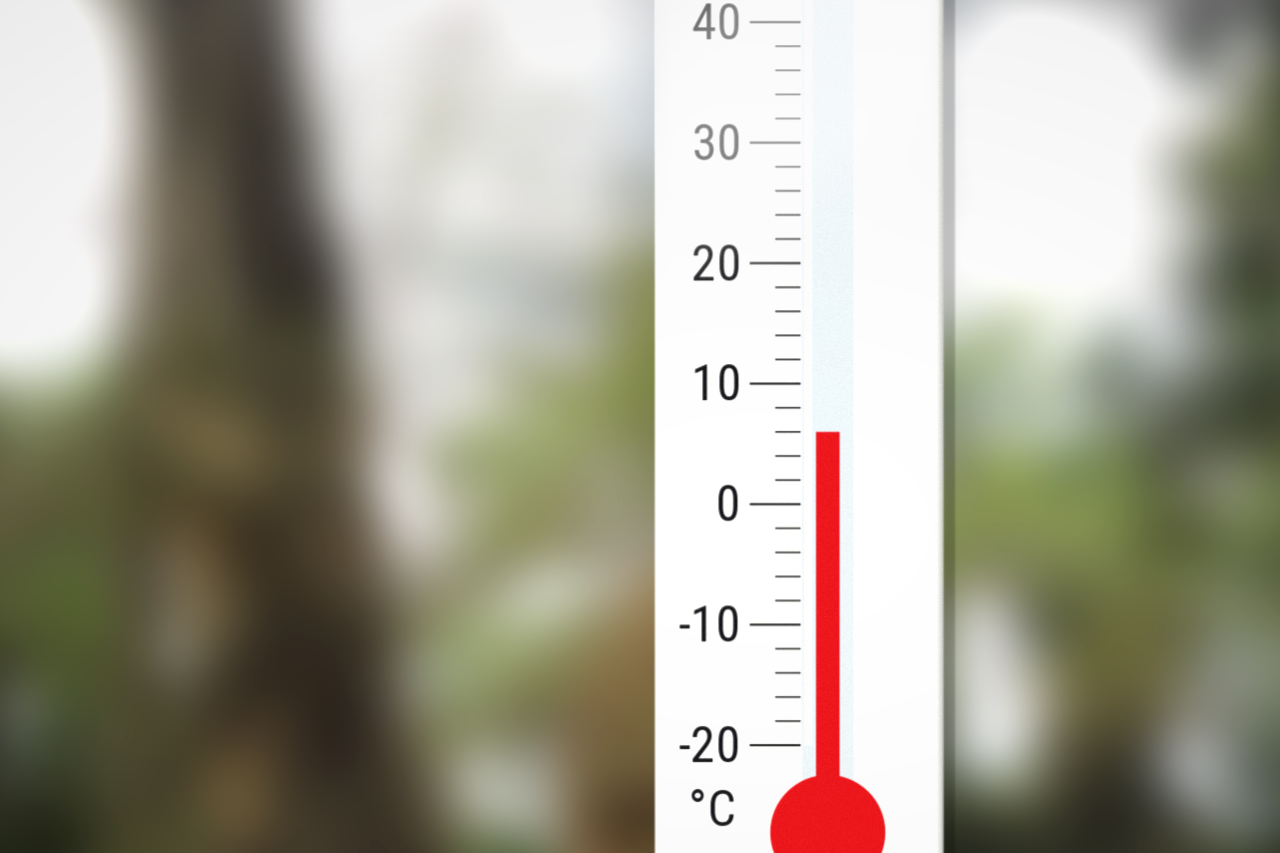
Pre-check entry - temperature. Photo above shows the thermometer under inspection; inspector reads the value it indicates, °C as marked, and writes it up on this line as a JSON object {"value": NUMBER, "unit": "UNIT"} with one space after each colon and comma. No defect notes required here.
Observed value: {"value": 6, "unit": "°C"}
